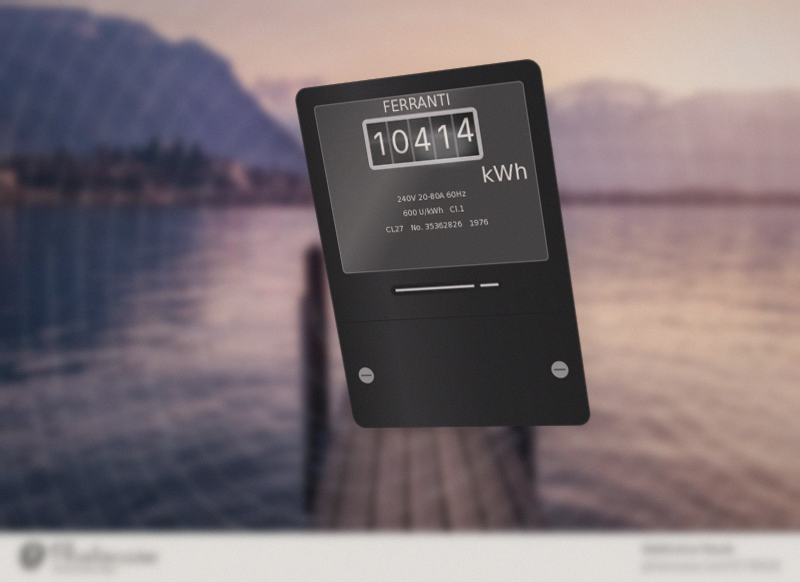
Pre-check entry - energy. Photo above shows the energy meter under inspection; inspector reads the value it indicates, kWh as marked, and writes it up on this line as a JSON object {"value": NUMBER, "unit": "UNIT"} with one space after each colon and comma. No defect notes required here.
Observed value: {"value": 10414, "unit": "kWh"}
